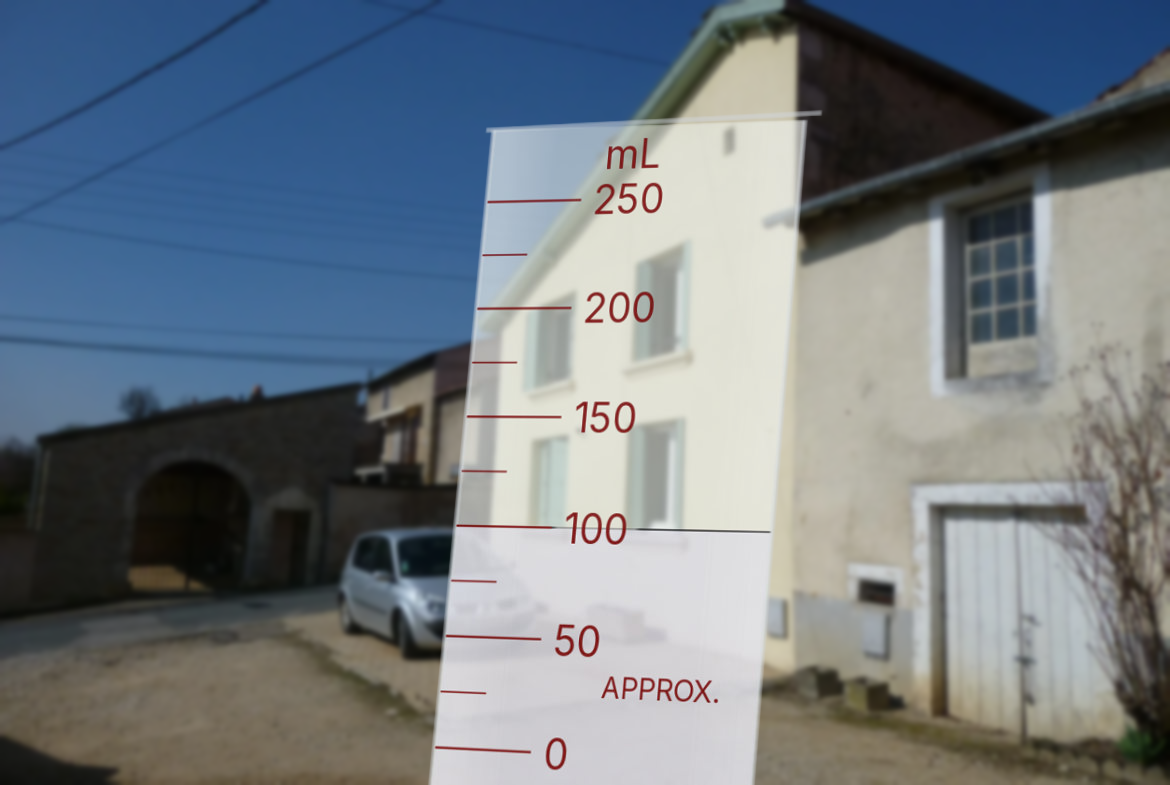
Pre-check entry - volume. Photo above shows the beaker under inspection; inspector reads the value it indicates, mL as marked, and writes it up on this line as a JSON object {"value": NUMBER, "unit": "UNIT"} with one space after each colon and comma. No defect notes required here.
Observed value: {"value": 100, "unit": "mL"}
